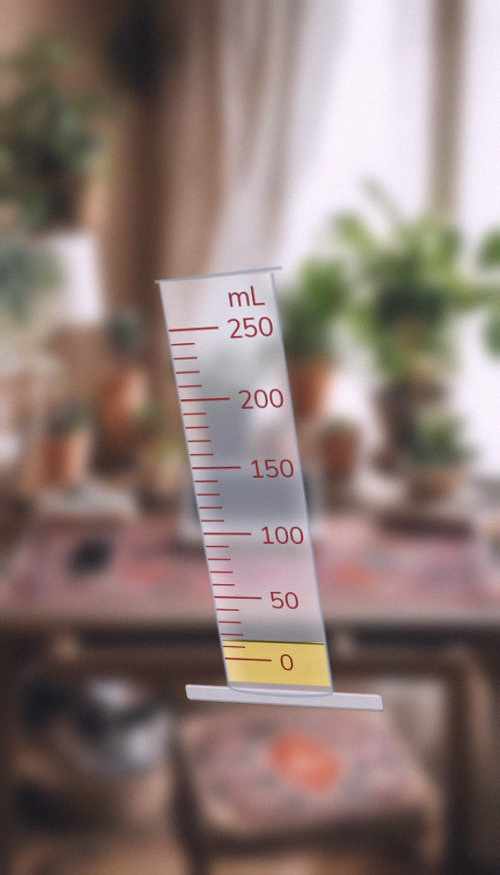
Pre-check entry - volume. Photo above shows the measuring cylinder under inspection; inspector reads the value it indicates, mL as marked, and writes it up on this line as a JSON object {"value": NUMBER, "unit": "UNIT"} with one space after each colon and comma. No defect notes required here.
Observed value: {"value": 15, "unit": "mL"}
